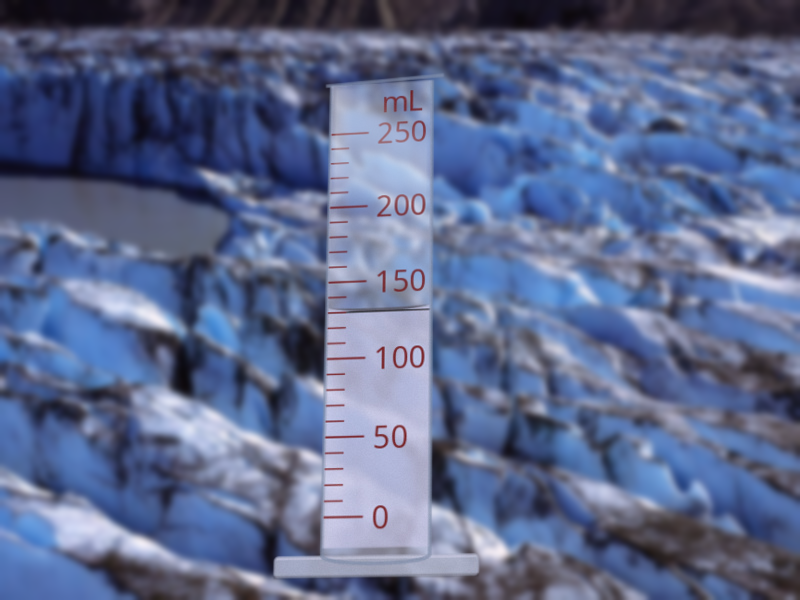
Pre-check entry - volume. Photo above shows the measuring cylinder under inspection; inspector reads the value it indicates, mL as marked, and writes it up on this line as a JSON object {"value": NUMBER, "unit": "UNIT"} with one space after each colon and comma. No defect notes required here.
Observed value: {"value": 130, "unit": "mL"}
